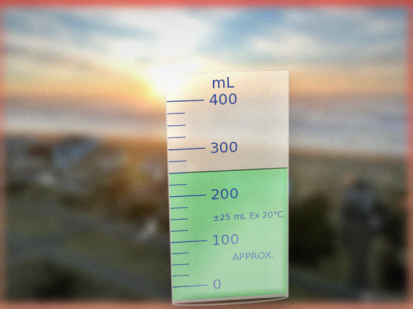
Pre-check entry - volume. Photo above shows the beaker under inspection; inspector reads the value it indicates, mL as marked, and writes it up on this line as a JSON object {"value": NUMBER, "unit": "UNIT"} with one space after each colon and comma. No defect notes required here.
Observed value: {"value": 250, "unit": "mL"}
